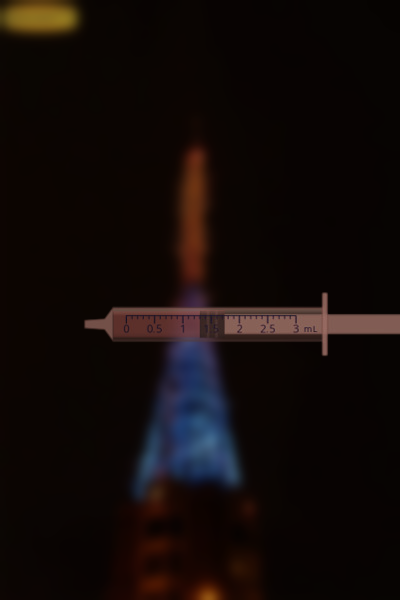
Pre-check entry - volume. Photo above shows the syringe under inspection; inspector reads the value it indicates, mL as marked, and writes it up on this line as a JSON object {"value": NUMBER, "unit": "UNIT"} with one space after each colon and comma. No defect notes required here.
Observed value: {"value": 1.3, "unit": "mL"}
